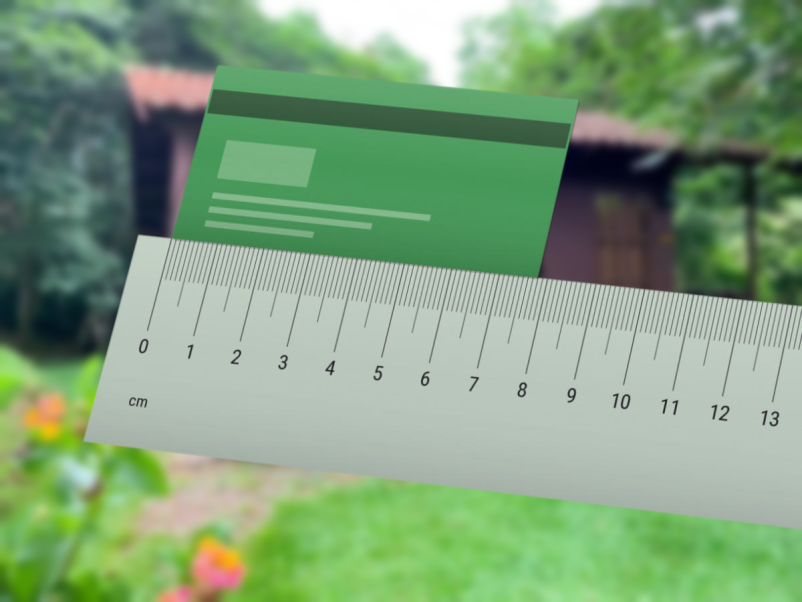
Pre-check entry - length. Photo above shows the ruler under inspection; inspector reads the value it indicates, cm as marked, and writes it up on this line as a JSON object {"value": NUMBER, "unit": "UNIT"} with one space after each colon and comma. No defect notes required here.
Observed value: {"value": 7.8, "unit": "cm"}
